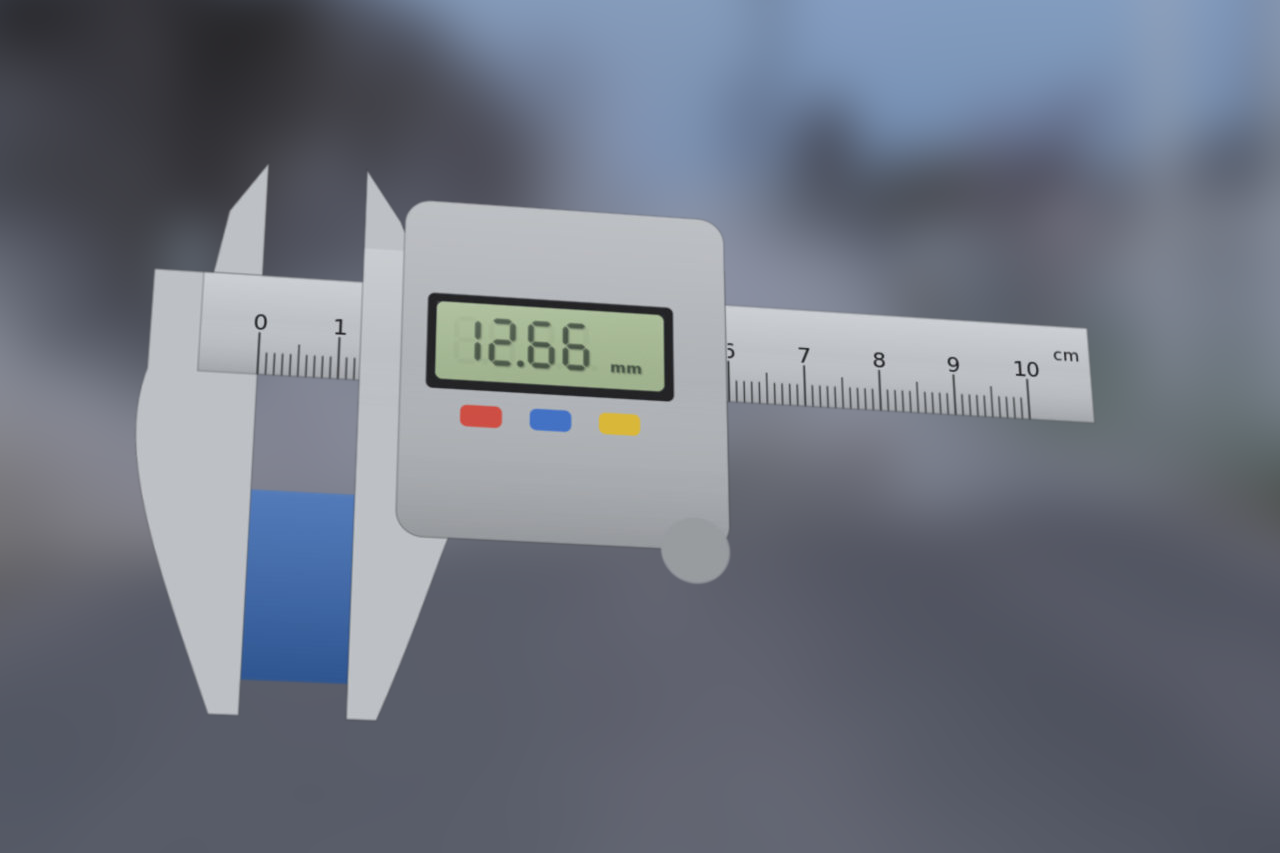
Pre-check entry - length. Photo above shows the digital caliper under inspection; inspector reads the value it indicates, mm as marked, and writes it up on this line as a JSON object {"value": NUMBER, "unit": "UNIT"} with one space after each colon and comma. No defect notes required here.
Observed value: {"value": 12.66, "unit": "mm"}
